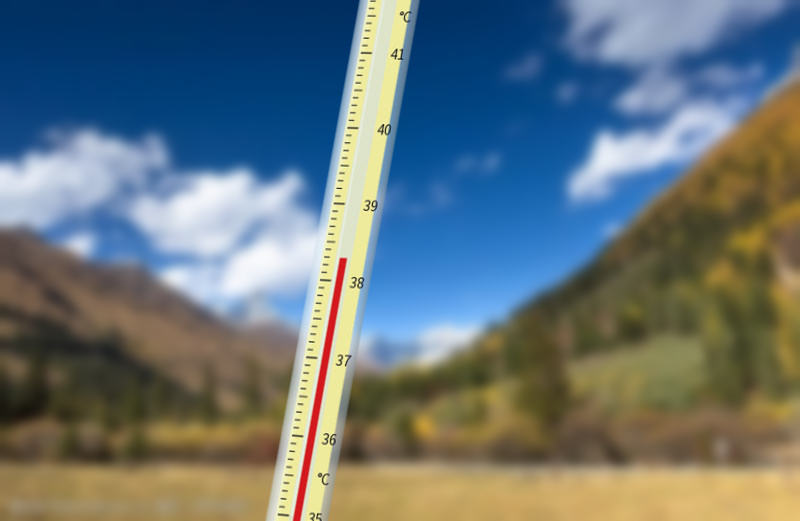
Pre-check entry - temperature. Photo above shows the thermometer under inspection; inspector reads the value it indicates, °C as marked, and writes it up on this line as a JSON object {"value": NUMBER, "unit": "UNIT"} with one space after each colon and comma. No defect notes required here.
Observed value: {"value": 38.3, "unit": "°C"}
